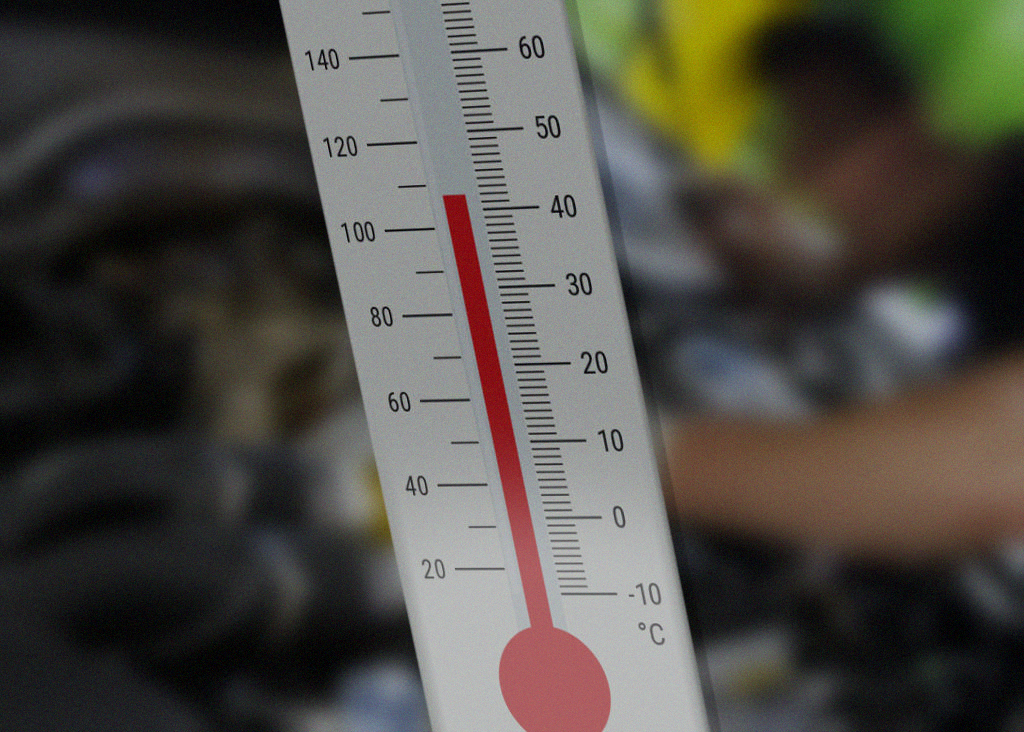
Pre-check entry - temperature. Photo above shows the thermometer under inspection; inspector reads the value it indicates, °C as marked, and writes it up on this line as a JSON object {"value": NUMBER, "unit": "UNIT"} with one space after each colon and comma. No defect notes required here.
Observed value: {"value": 42, "unit": "°C"}
